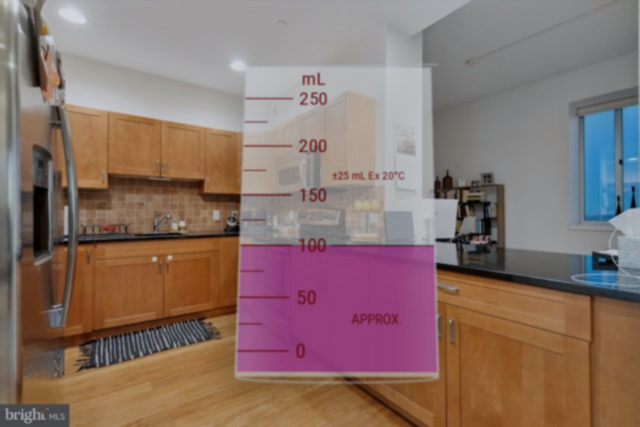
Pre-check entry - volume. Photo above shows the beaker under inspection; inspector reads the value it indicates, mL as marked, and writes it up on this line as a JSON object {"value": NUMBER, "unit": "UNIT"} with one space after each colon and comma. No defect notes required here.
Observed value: {"value": 100, "unit": "mL"}
